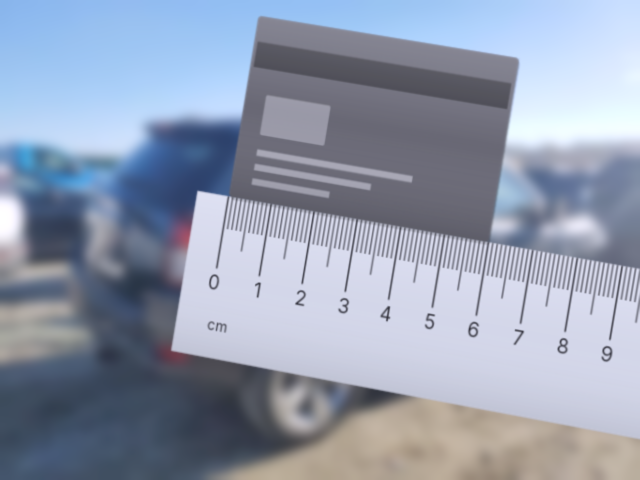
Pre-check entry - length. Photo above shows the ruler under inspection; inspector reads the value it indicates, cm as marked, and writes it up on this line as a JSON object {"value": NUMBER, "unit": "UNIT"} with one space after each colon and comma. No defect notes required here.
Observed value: {"value": 6, "unit": "cm"}
